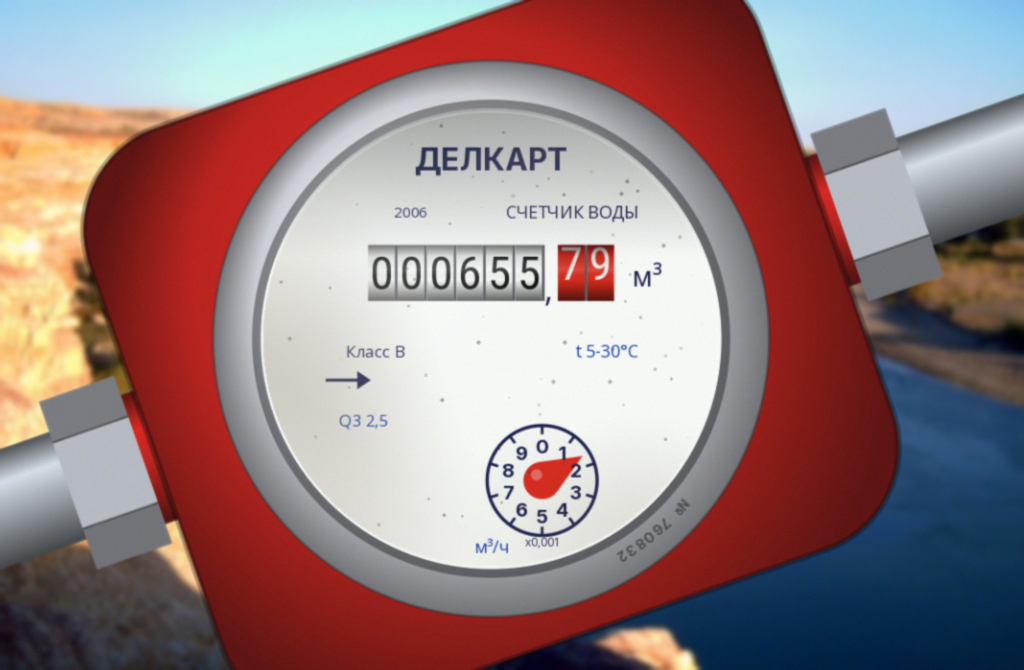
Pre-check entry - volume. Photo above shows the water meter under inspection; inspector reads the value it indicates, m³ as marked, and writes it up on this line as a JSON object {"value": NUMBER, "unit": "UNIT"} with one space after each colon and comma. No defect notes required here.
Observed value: {"value": 655.791, "unit": "m³"}
